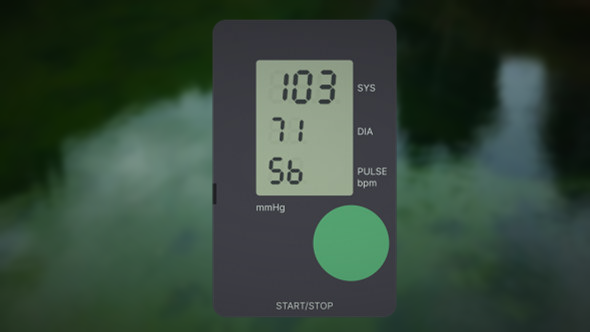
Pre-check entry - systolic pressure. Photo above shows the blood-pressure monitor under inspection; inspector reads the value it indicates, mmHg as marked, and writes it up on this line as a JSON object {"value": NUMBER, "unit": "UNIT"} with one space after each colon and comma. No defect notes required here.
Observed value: {"value": 103, "unit": "mmHg"}
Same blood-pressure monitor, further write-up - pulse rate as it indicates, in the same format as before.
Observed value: {"value": 56, "unit": "bpm"}
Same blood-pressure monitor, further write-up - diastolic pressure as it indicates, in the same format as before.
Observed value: {"value": 71, "unit": "mmHg"}
